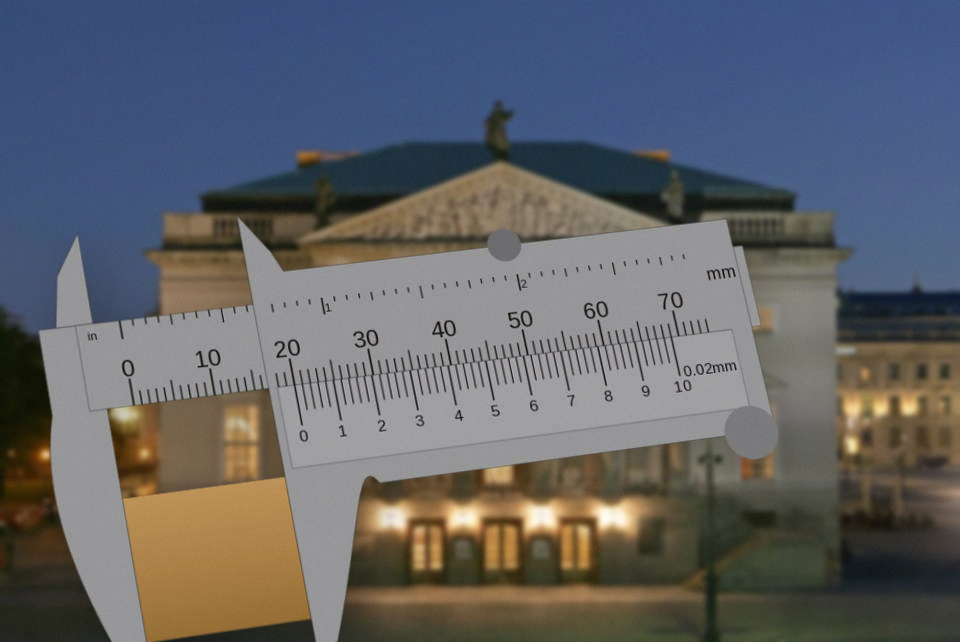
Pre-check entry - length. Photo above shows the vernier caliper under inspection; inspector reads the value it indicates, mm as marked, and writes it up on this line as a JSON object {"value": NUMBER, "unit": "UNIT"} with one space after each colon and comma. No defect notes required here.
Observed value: {"value": 20.0, "unit": "mm"}
